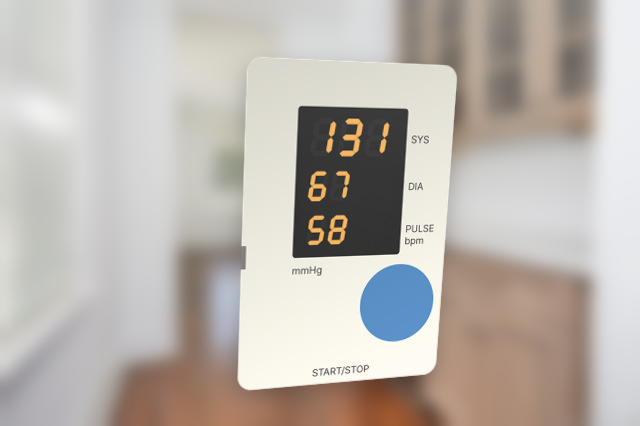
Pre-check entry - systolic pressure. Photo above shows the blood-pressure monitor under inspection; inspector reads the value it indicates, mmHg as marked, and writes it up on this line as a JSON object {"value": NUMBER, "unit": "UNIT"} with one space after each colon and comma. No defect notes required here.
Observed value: {"value": 131, "unit": "mmHg"}
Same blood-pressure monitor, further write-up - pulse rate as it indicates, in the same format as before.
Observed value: {"value": 58, "unit": "bpm"}
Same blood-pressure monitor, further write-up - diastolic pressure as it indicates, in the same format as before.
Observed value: {"value": 67, "unit": "mmHg"}
